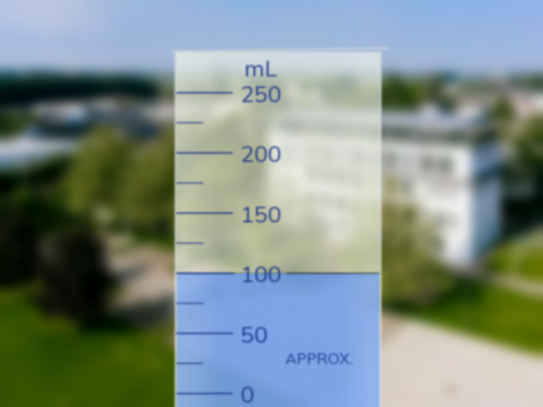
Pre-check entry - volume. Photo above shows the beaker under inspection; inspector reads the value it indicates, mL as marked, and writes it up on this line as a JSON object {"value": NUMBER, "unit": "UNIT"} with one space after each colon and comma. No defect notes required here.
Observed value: {"value": 100, "unit": "mL"}
